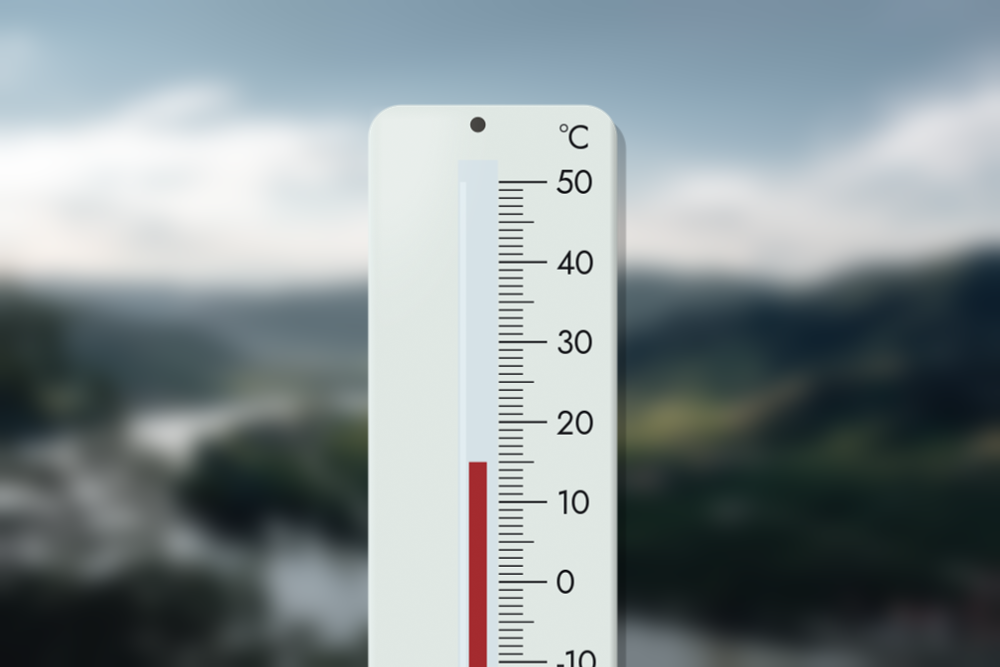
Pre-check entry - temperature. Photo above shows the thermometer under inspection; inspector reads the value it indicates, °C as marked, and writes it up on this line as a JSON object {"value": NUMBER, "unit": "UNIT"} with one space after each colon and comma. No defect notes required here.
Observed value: {"value": 15, "unit": "°C"}
